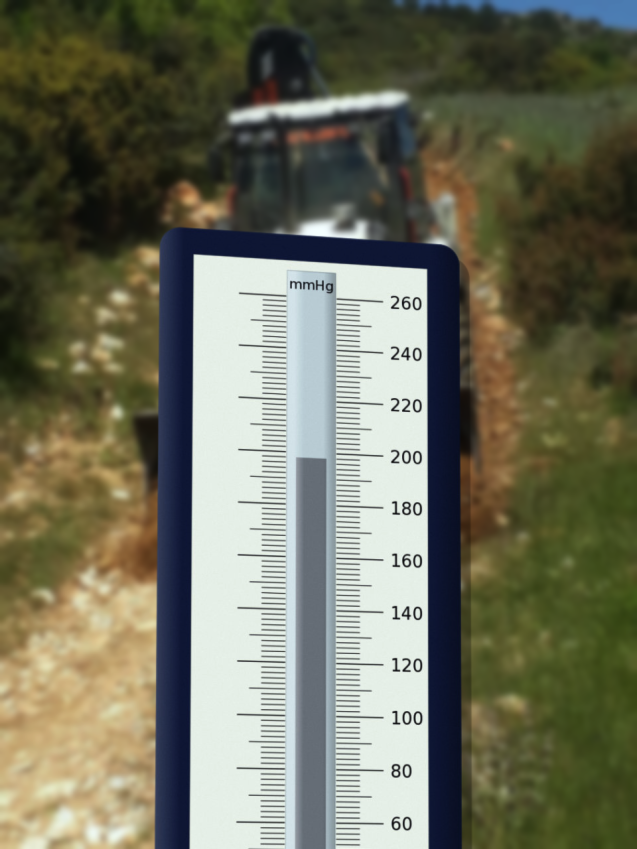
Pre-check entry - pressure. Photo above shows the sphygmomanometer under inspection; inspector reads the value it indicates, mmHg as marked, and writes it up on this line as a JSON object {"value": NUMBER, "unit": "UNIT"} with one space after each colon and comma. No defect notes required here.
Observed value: {"value": 198, "unit": "mmHg"}
